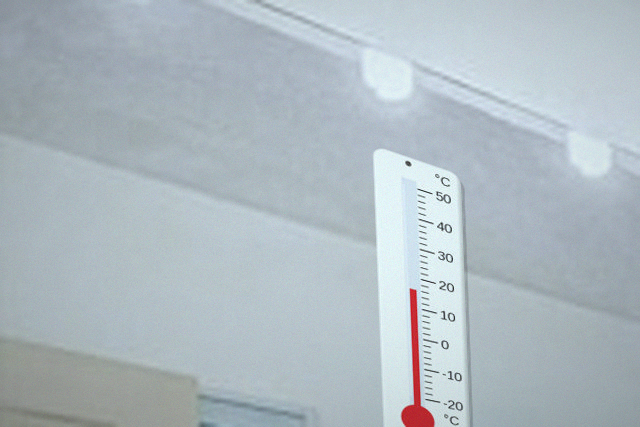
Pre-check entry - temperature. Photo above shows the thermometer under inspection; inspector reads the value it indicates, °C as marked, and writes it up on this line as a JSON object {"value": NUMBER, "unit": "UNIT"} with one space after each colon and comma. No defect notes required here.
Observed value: {"value": 16, "unit": "°C"}
